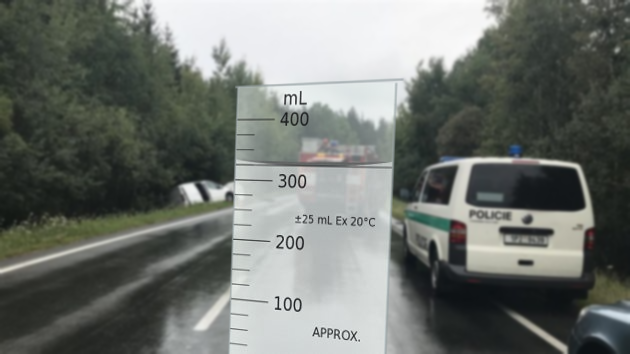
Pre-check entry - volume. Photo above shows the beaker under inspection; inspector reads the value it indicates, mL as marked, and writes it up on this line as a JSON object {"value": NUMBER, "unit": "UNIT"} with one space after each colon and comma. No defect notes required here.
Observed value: {"value": 325, "unit": "mL"}
